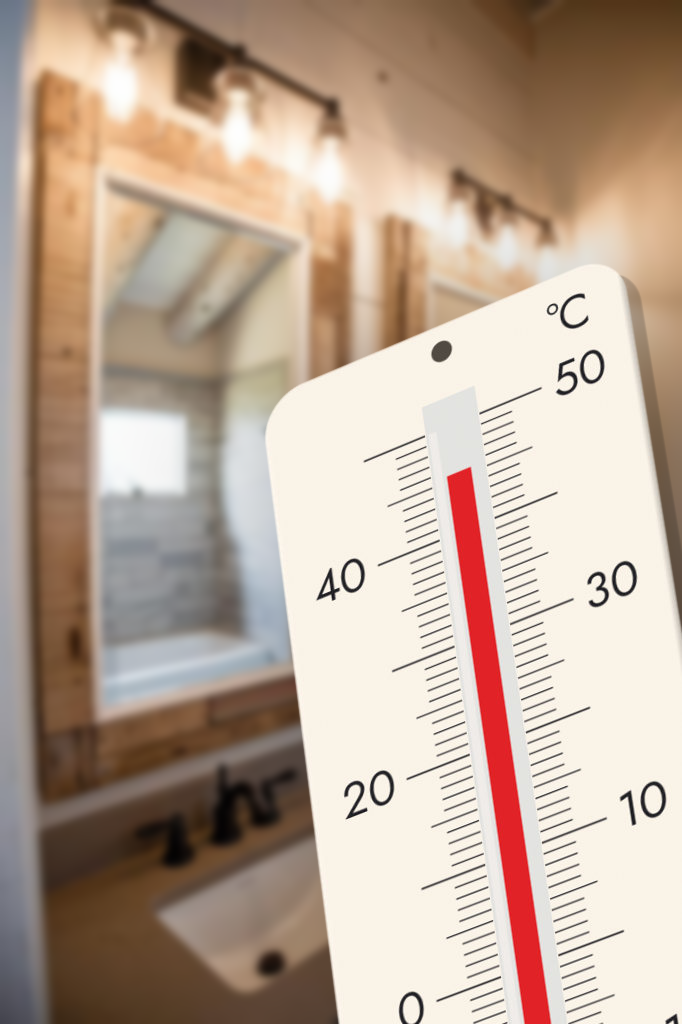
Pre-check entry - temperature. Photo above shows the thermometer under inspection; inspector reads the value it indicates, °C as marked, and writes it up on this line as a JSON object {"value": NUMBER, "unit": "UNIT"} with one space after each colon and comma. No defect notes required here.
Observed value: {"value": 45.5, "unit": "°C"}
